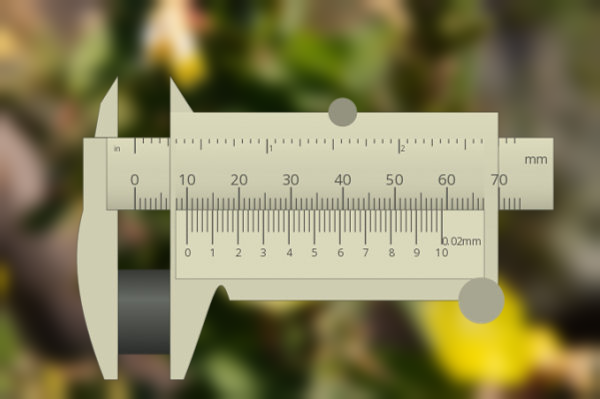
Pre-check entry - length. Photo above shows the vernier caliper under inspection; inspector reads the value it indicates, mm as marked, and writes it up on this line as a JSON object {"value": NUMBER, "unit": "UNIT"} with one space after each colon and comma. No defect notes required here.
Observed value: {"value": 10.0, "unit": "mm"}
